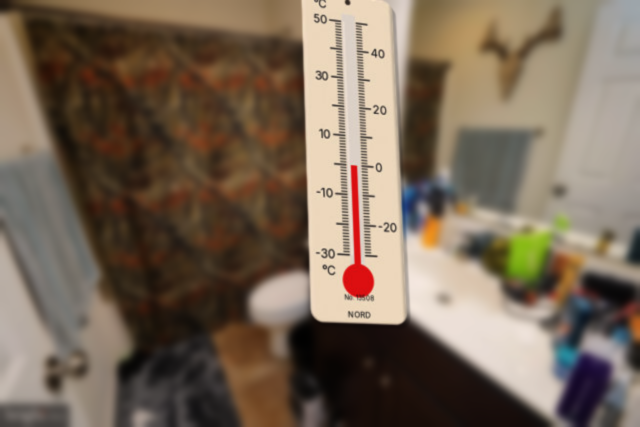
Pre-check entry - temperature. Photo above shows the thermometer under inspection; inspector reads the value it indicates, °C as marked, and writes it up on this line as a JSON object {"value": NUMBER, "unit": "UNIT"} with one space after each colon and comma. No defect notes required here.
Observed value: {"value": 0, "unit": "°C"}
